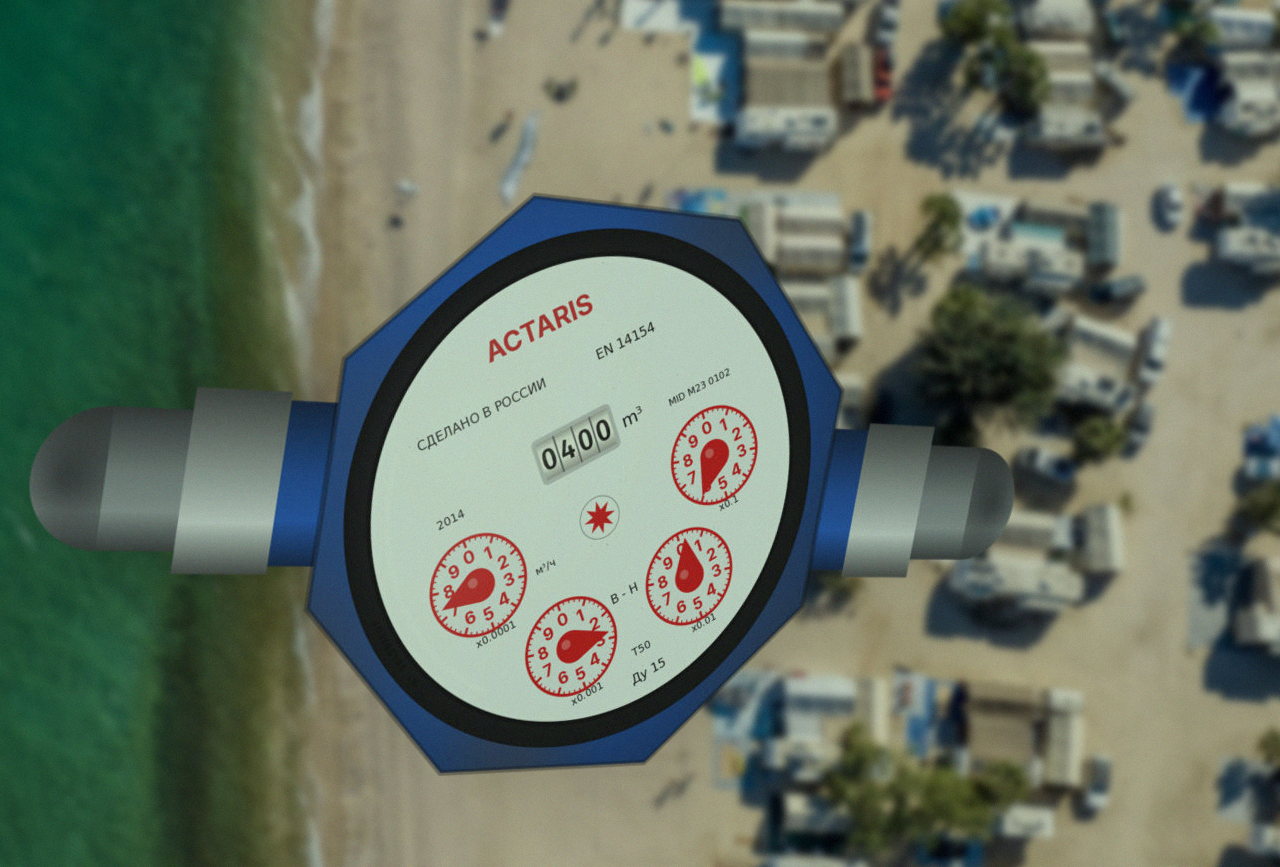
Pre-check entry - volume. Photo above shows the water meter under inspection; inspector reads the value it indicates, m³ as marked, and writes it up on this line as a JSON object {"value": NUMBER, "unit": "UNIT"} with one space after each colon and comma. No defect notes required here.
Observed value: {"value": 400.6027, "unit": "m³"}
